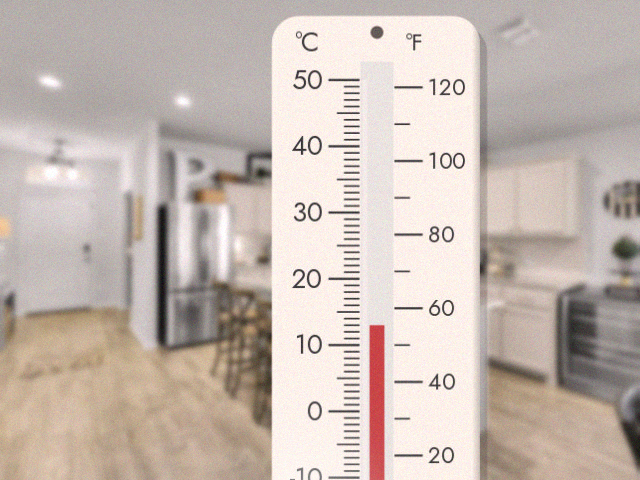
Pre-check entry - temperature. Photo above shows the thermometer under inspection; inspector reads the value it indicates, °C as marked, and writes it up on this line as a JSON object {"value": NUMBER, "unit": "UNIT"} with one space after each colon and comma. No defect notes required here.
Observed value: {"value": 13, "unit": "°C"}
